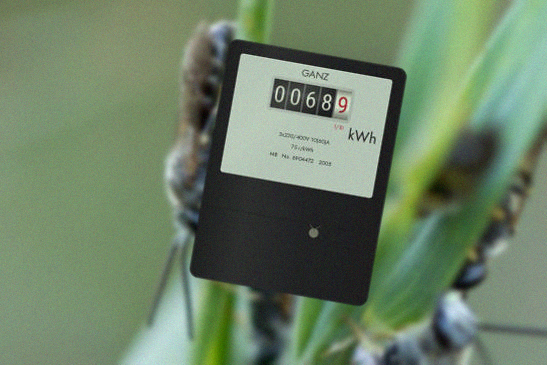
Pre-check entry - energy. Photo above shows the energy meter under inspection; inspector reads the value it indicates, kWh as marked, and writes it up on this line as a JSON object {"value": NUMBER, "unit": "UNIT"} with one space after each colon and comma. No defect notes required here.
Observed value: {"value": 68.9, "unit": "kWh"}
